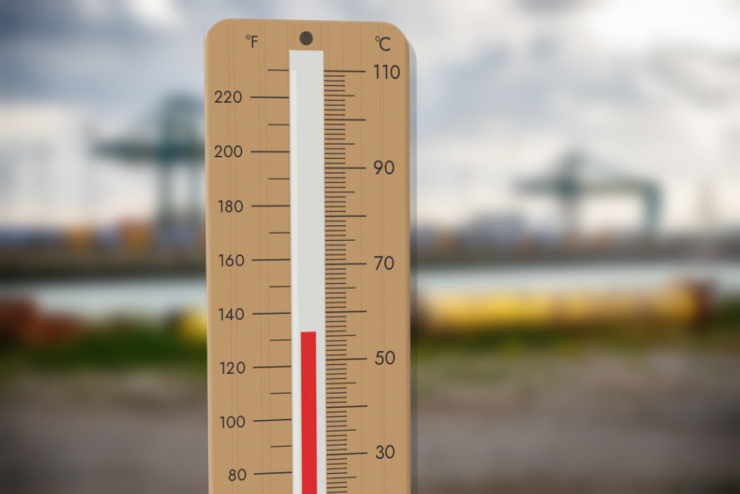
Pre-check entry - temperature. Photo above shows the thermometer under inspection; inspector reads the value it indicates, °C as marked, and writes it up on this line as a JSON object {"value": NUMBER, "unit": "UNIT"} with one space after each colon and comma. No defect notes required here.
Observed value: {"value": 56, "unit": "°C"}
